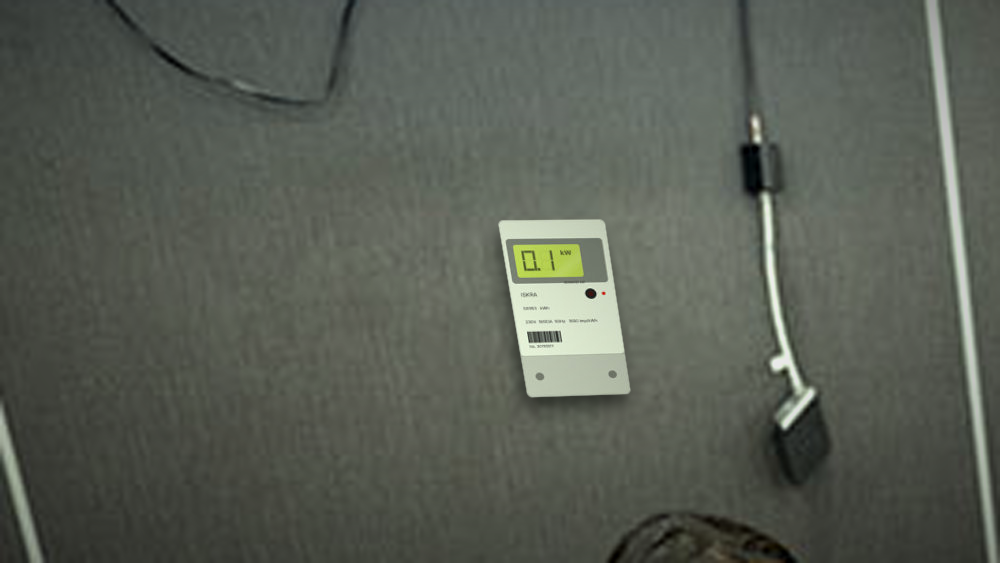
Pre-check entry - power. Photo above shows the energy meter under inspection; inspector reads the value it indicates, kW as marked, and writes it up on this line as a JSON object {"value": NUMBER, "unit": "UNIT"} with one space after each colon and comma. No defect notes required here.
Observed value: {"value": 0.1, "unit": "kW"}
